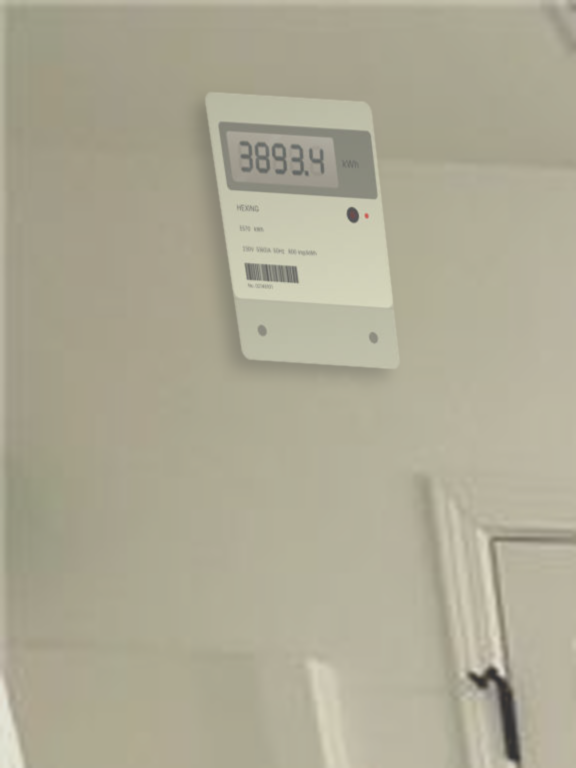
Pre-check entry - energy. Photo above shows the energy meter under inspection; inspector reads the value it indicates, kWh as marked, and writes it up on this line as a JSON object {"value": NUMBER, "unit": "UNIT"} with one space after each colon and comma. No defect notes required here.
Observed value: {"value": 3893.4, "unit": "kWh"}
